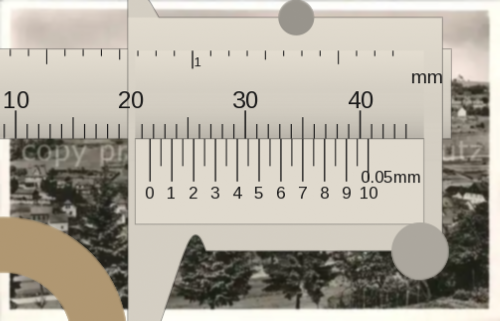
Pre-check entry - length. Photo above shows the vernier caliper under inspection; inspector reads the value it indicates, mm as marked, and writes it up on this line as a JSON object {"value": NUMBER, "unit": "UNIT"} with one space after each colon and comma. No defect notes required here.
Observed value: {"value": 21.7, "unit": "mm"}
